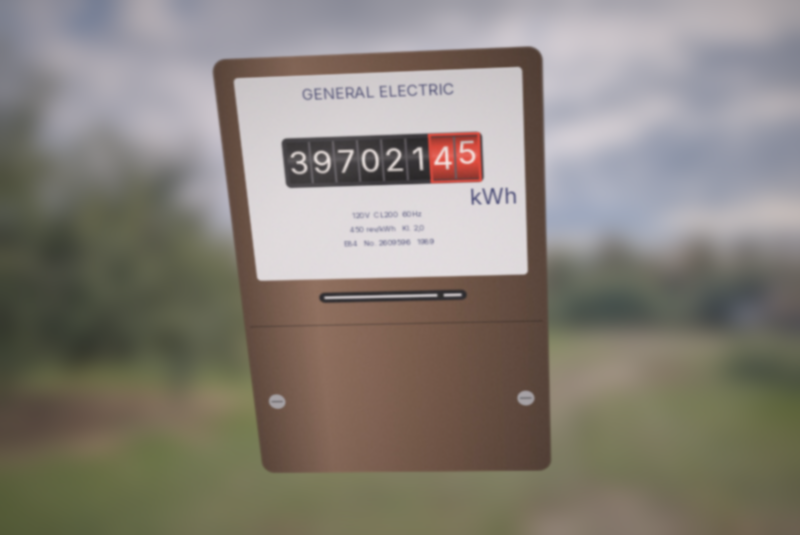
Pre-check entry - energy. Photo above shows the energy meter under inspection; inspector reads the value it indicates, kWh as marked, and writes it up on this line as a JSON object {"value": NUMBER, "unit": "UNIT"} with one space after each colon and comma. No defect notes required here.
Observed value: {"value": 397021.45, "unit": "kWh"}
